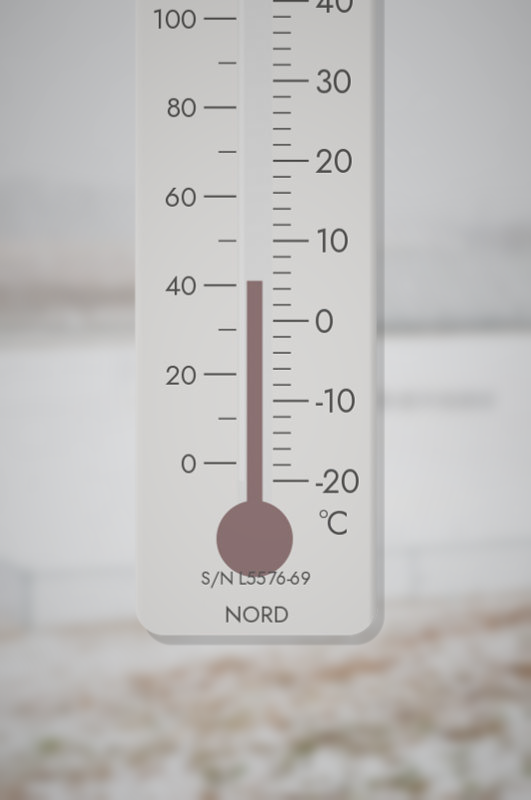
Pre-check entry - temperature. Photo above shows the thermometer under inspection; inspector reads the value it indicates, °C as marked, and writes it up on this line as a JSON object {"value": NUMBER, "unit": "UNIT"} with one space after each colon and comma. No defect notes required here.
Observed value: {"value": 5, "unit": "°C"}
